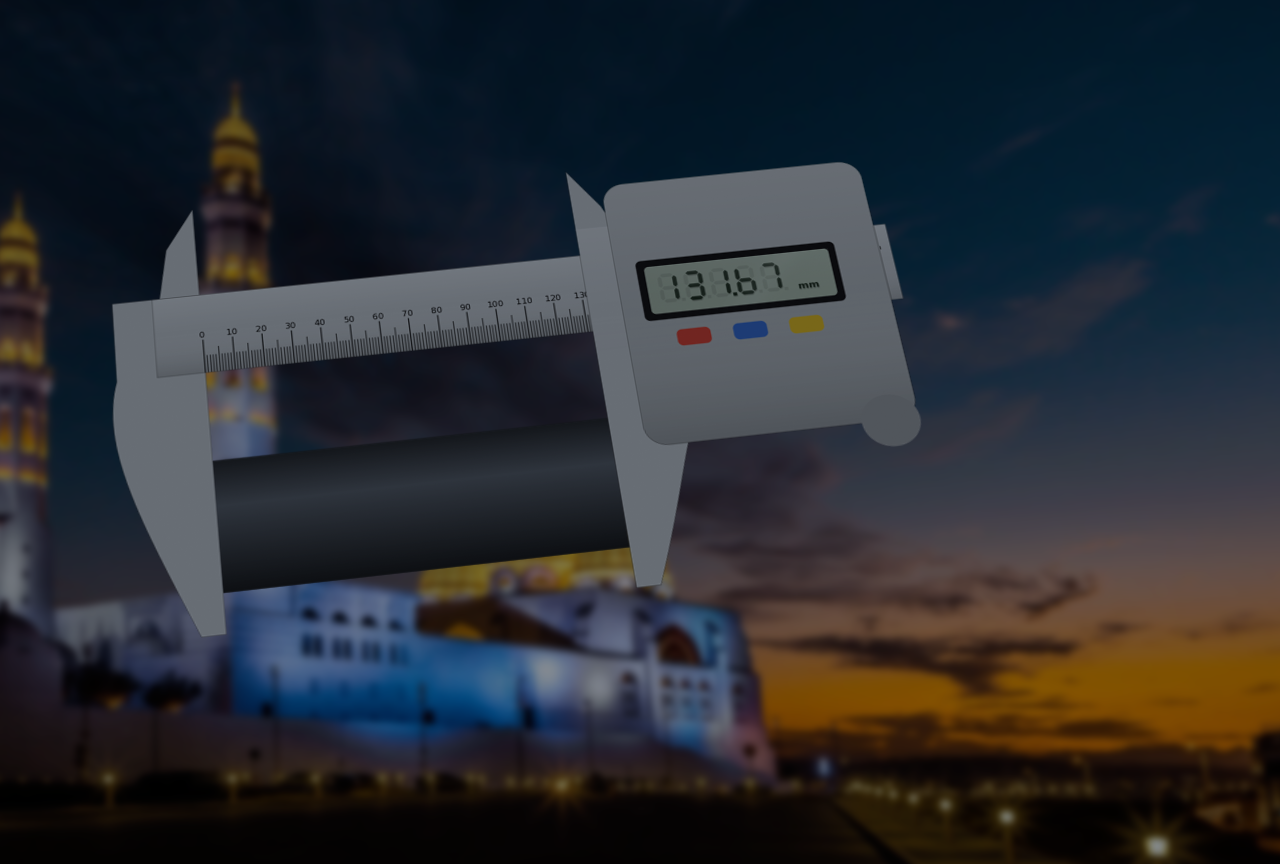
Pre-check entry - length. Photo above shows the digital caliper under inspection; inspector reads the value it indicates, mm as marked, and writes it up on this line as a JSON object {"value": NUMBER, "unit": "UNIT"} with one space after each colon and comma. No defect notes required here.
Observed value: {"value": 131.67, "unit": "mm"}
